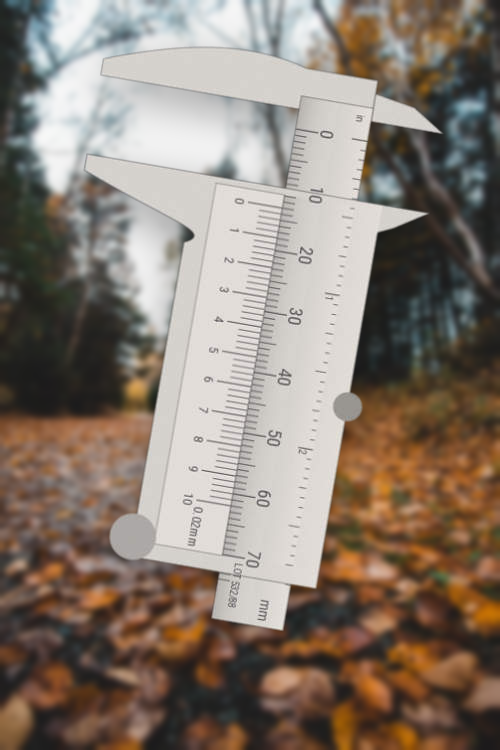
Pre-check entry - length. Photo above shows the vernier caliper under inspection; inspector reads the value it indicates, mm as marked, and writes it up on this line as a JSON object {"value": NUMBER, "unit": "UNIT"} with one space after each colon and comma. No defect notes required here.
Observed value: {"value": 13.0, "unit": "mm"}
